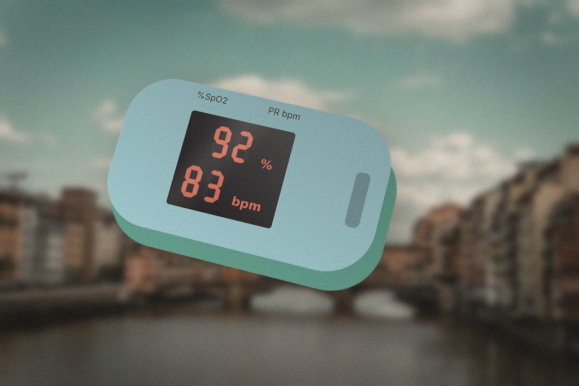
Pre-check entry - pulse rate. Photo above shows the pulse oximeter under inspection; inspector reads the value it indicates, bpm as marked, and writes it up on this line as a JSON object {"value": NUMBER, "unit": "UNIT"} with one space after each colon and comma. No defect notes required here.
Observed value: {"value": 83, "unit": "bpm"}
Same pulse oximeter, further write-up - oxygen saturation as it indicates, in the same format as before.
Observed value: {"value": 92, "unit": "%"}
